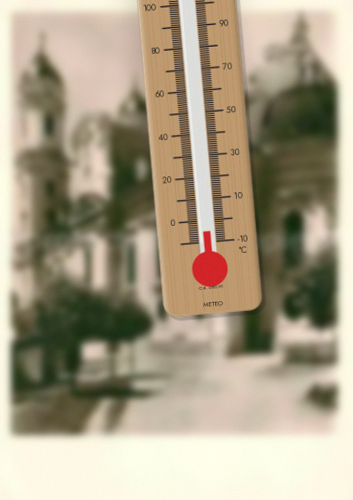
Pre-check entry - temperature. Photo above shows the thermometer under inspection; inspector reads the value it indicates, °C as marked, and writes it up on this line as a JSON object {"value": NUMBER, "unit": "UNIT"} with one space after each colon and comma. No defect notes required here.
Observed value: {"value": -5, "unit": "°C"}
